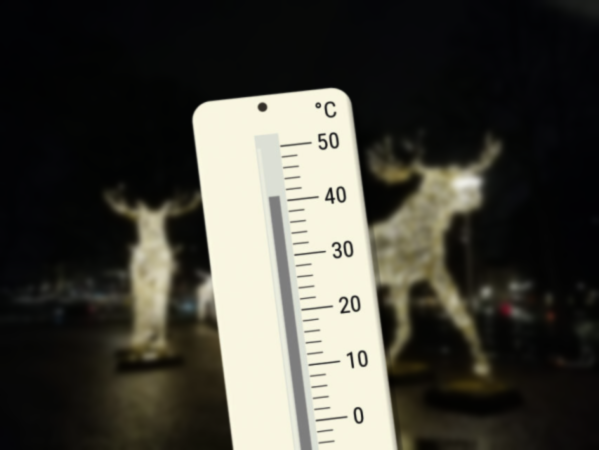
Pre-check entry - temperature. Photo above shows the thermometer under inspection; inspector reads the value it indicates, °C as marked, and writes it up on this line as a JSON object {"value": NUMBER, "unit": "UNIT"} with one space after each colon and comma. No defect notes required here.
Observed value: {"value": 41, "unit": "°C"}
